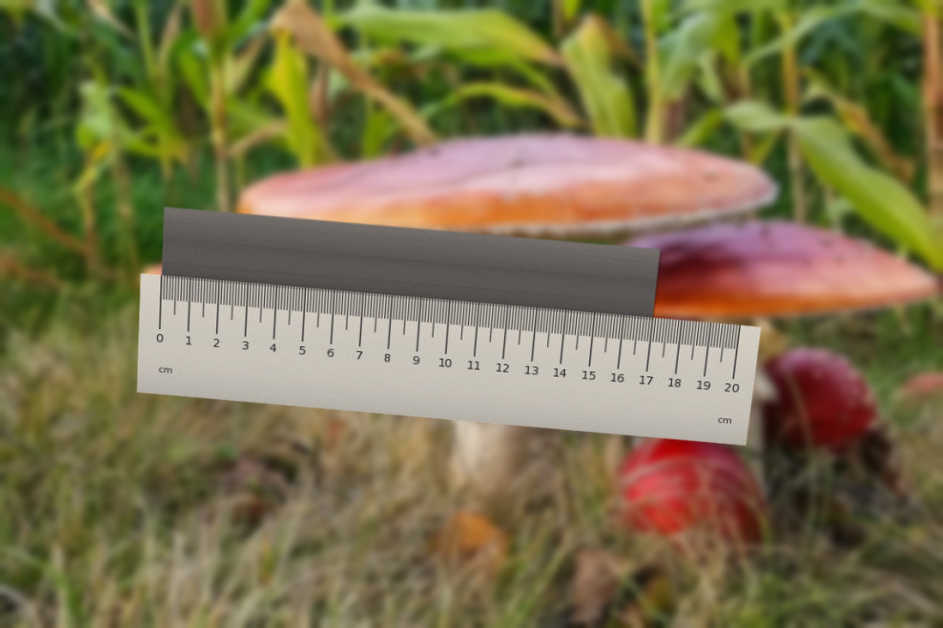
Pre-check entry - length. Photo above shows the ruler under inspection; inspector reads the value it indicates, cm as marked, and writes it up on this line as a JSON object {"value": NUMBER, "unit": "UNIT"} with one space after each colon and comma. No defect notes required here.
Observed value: {"value": 17, "unit": "cm"}
